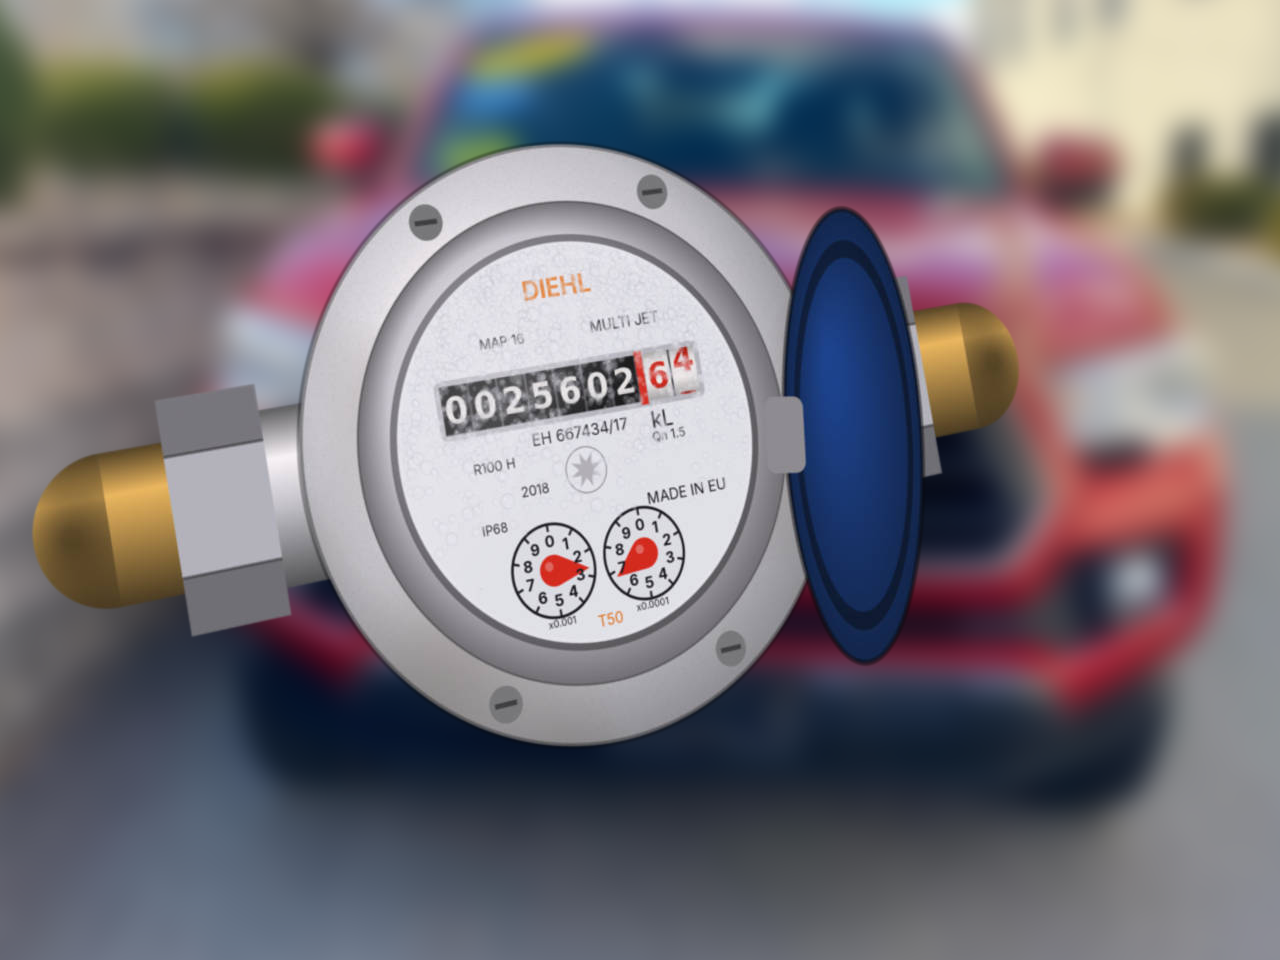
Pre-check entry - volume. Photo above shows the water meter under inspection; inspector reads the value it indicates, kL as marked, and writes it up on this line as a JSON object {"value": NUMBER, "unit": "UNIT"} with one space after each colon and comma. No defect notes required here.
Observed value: {"value": 25602.6426, "unit": "kL"}
